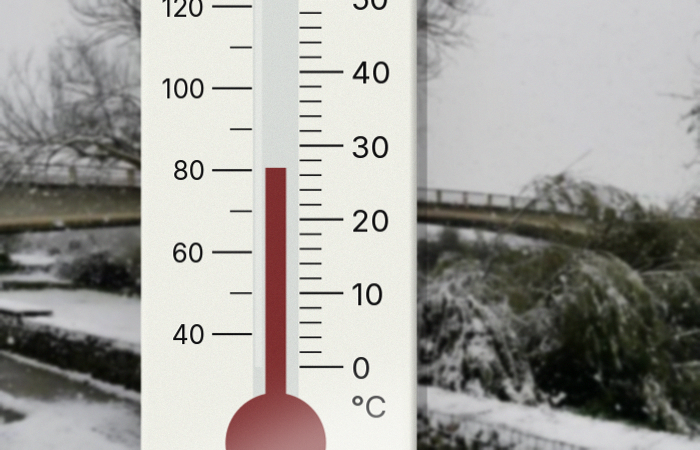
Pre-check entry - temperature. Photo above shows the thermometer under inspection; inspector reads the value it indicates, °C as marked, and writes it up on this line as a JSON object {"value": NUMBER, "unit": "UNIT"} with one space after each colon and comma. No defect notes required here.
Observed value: {"value": 27, "unit": "°C"}
